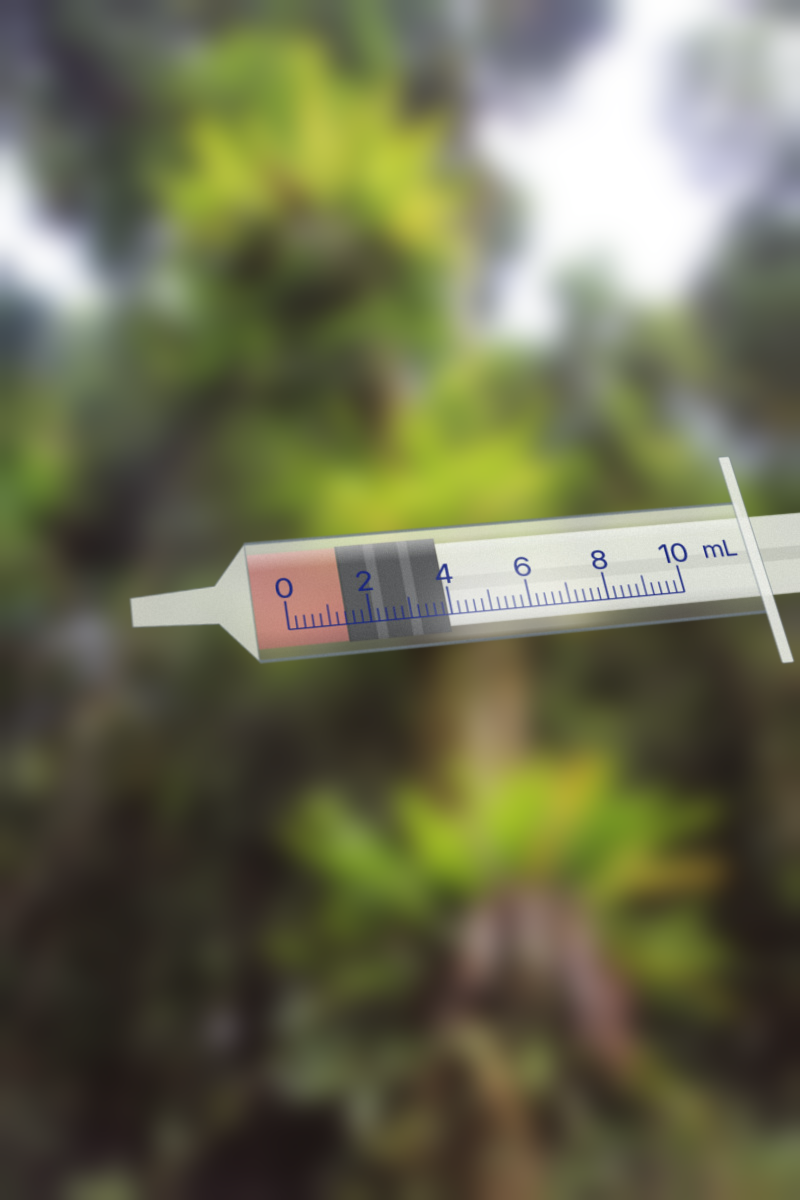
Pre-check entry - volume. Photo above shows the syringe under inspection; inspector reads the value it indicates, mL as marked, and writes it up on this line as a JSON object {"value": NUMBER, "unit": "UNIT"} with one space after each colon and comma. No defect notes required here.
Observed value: {"value": 1.4, "unit": "mL"}
